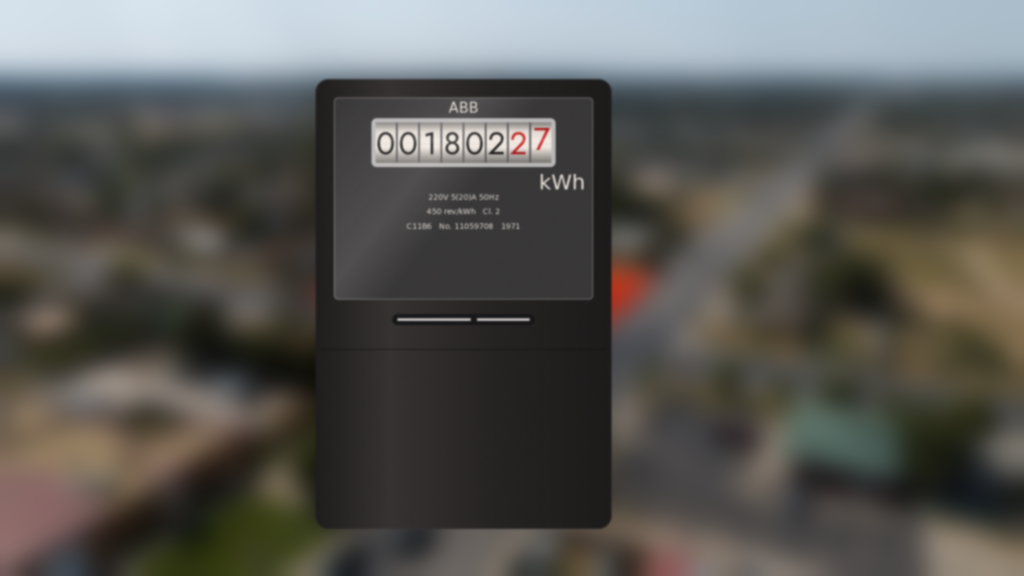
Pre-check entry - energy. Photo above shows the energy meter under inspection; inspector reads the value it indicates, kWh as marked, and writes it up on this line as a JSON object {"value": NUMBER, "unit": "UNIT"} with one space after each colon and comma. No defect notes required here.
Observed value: {"value": 1802.27, "unit": "kWh"}
